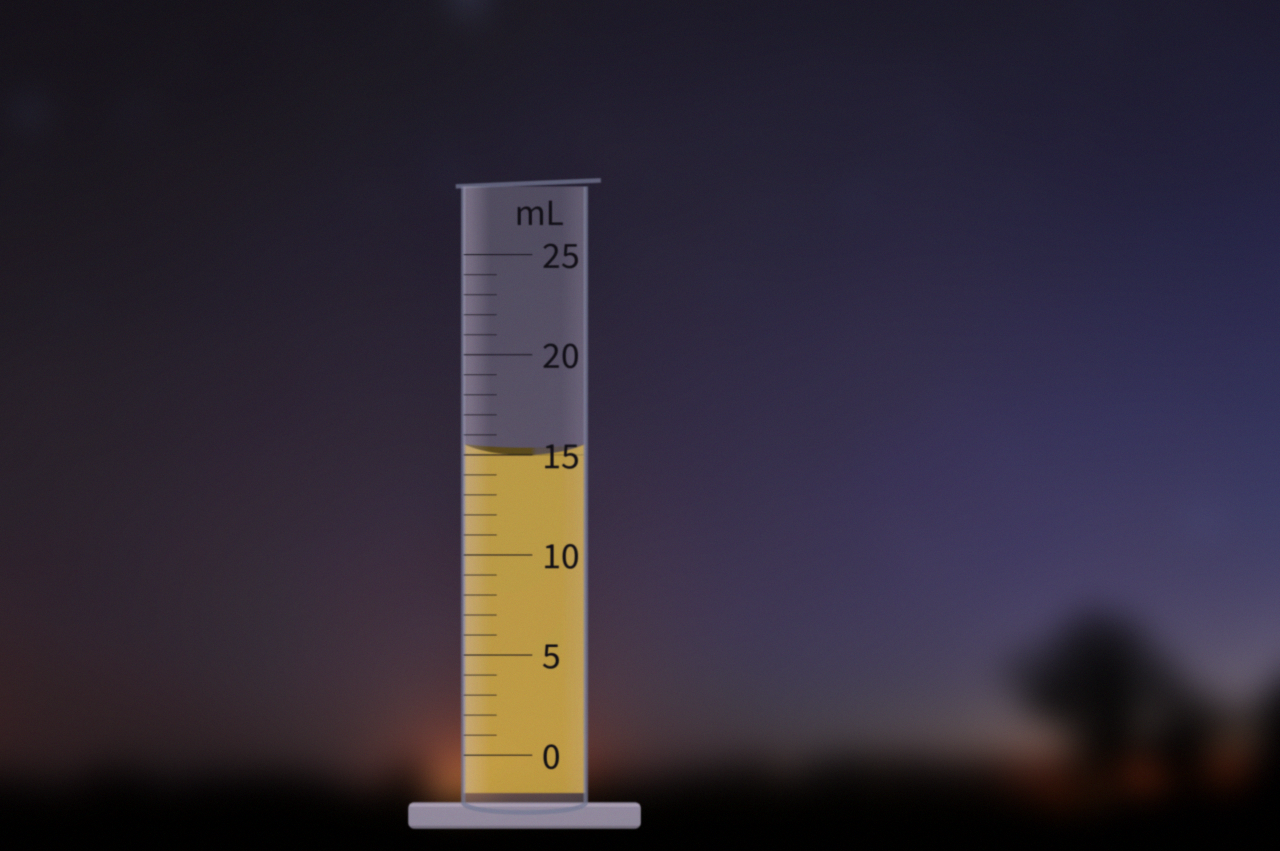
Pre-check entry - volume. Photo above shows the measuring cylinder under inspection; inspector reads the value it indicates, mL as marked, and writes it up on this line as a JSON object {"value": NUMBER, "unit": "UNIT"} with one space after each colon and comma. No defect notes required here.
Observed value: {"value": 15, "unit": "mL"}
